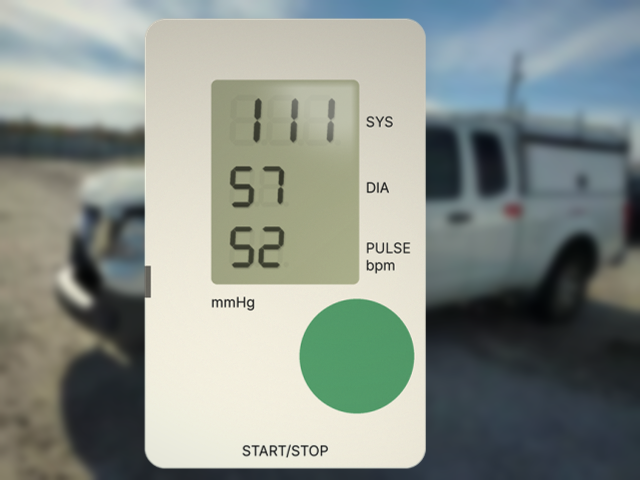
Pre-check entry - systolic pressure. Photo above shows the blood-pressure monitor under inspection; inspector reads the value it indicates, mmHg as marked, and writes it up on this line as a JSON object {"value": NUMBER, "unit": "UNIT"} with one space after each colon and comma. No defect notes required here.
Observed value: {"value": 111, "unit": "mmHg"}
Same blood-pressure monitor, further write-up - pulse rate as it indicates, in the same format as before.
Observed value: {"value": 52, "unit": "bpm"}
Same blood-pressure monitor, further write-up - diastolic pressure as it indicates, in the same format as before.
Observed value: {"value": 57, "unit": "mmHg"}
